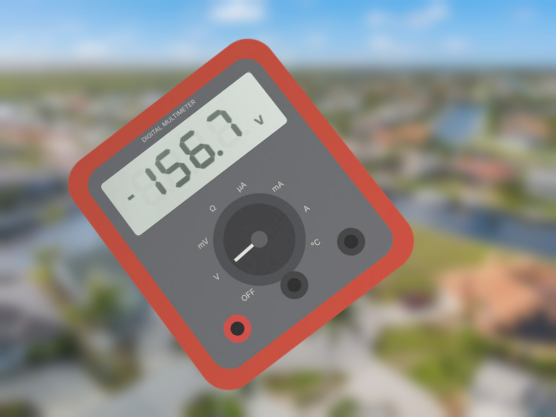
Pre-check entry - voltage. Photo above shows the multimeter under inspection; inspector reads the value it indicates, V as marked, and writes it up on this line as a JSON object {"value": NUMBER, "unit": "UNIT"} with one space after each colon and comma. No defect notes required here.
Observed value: {"value": -156.7, "unit": "V"}
